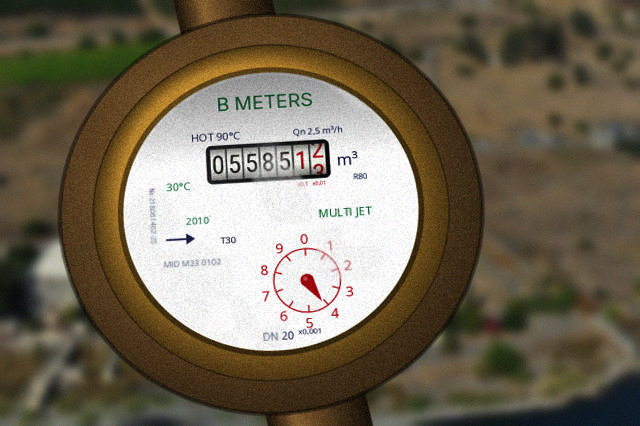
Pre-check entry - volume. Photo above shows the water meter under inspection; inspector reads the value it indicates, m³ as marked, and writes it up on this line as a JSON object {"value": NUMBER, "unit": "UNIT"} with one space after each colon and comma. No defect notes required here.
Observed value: {"value": 5585.124, "unit": "m³"}
